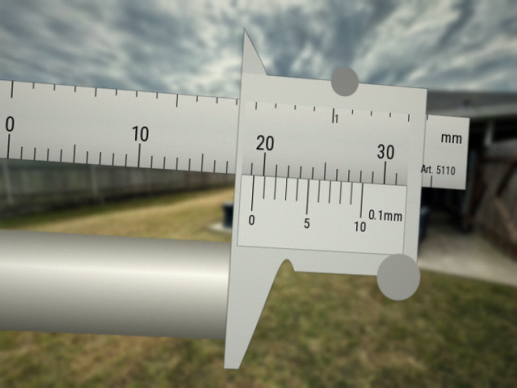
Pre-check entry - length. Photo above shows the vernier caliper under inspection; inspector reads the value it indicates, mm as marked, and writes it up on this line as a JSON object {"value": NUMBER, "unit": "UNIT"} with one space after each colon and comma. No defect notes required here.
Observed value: {"value": 19.2, "unit": "mm"}
